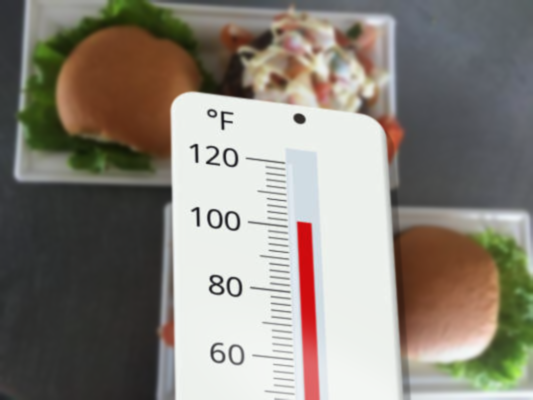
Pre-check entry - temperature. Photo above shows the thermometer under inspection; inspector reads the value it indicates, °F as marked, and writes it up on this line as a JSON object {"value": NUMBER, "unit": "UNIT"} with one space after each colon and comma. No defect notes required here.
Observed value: {"value": 102, "unit": "°F"}
